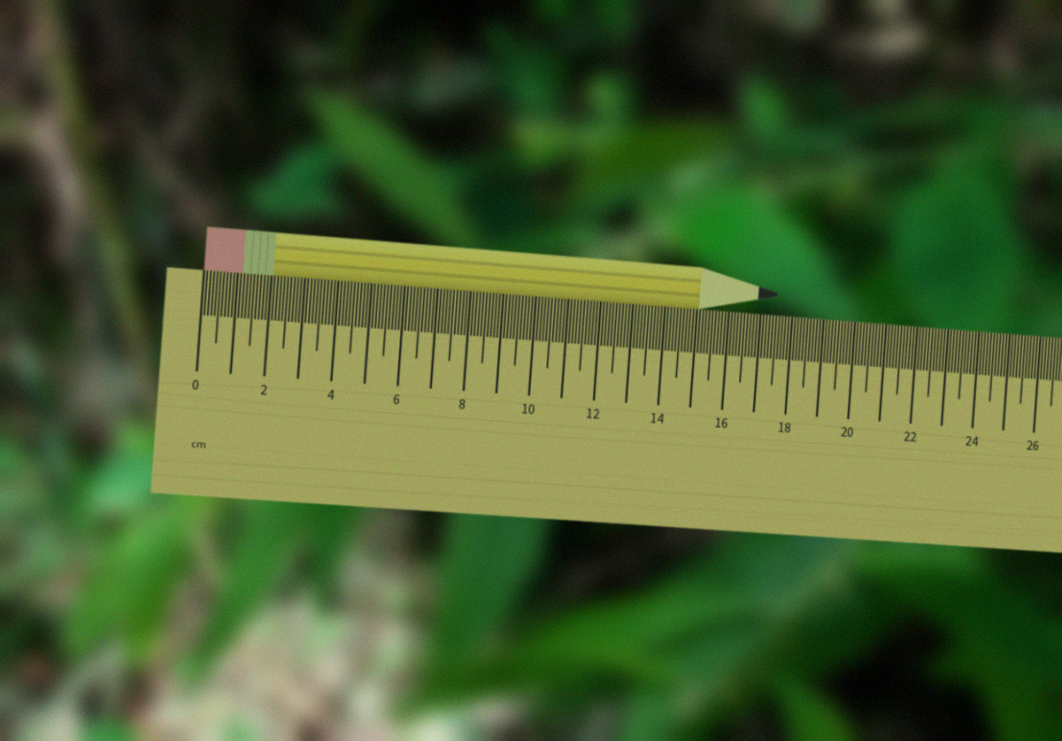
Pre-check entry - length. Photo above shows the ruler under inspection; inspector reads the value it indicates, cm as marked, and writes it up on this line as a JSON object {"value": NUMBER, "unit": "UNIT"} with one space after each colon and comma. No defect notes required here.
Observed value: {"value": 17.5, "unit": "cm"}
